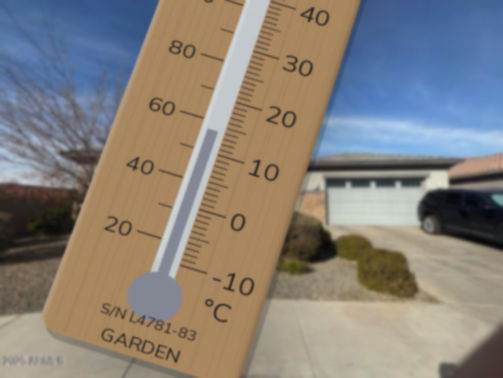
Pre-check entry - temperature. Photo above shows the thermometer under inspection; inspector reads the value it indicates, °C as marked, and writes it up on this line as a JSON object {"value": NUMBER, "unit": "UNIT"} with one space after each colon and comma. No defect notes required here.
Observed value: {"value": 14, "unit": "°C"}
